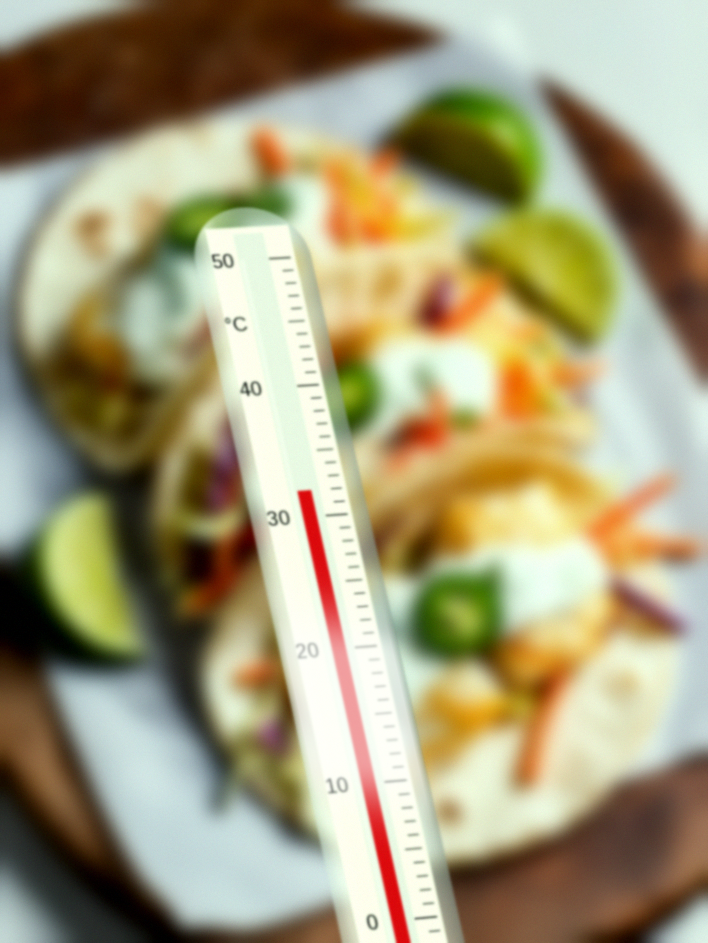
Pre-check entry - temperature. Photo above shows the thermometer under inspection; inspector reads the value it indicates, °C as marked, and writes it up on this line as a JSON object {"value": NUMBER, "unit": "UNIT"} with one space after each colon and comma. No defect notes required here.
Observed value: {"value": 32, "unit": "°C"}
